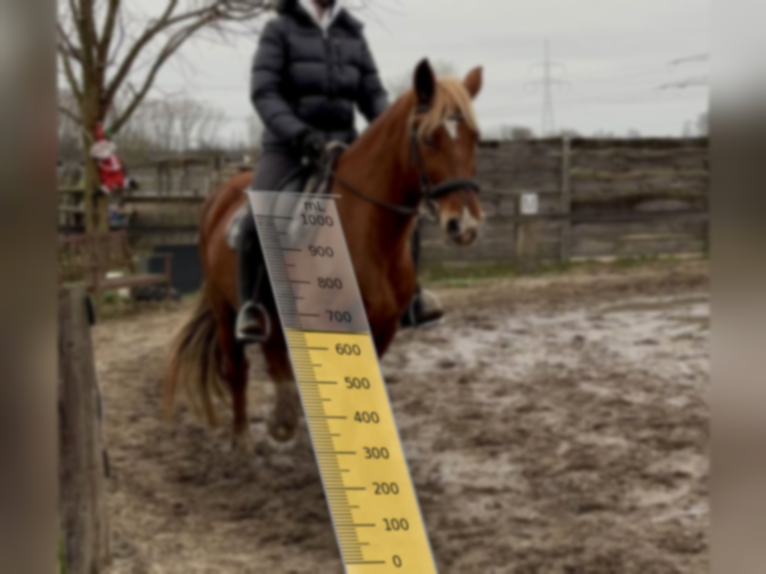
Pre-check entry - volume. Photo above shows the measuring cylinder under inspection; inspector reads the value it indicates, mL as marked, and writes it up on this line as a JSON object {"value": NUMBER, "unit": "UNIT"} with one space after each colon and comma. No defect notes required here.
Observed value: {"value": 650, "unit": "mL"}
